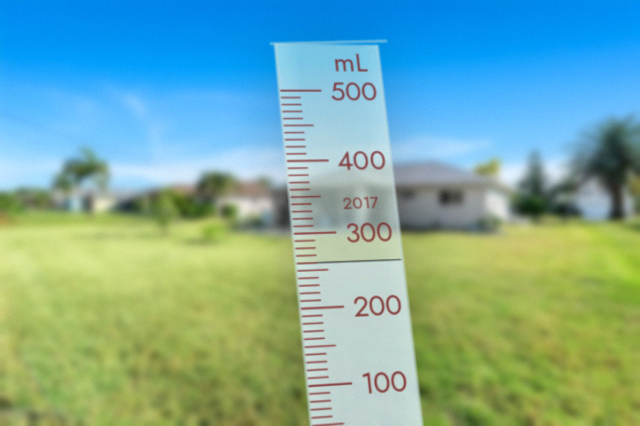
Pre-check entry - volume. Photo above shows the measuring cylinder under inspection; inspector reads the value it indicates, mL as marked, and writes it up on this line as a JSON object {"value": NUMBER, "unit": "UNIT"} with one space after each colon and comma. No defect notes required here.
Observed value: {"value": 260, "unit": "mL"}
